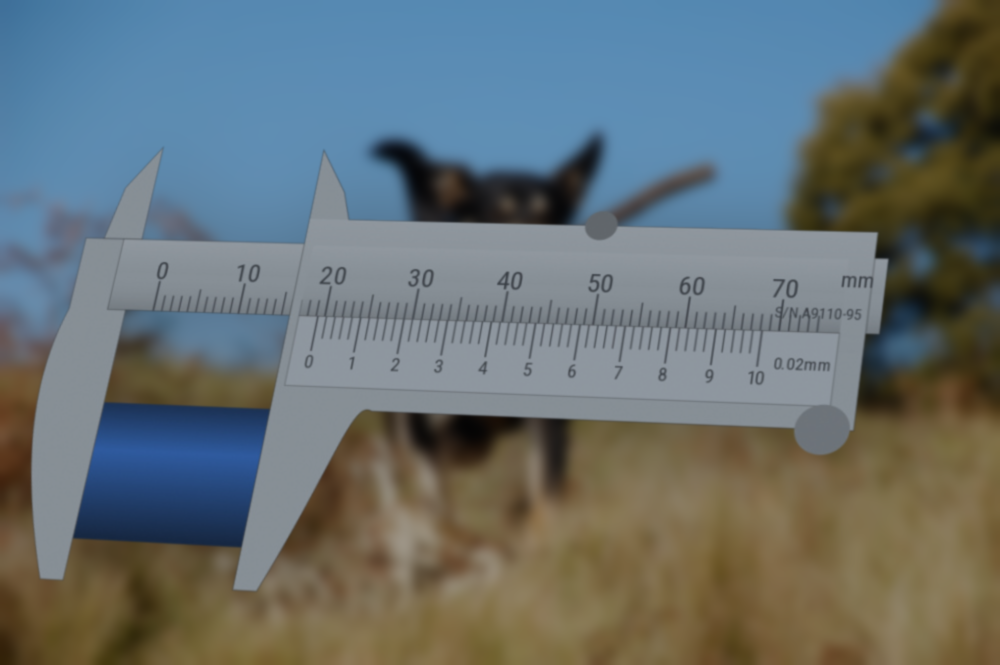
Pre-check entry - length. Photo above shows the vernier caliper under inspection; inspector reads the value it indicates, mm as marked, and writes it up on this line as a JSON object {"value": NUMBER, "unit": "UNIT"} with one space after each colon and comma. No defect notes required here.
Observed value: {"value": 19.2, "unit": "mm"}
